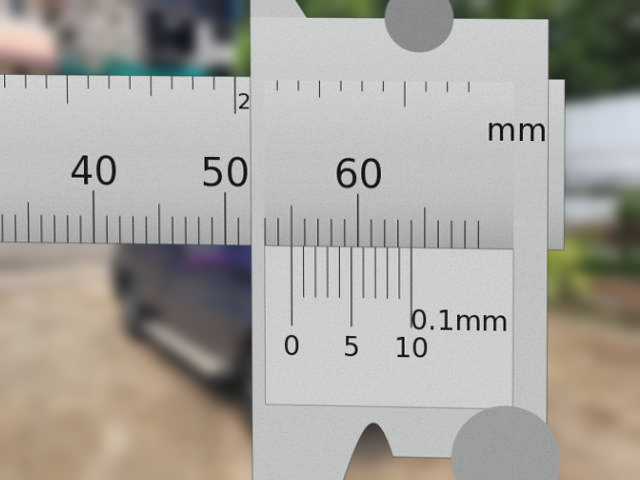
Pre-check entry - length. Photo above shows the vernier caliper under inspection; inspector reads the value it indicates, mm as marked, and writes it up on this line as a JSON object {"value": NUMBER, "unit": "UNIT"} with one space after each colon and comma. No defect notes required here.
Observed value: {"value": 55.0, "unit": "mm"}
